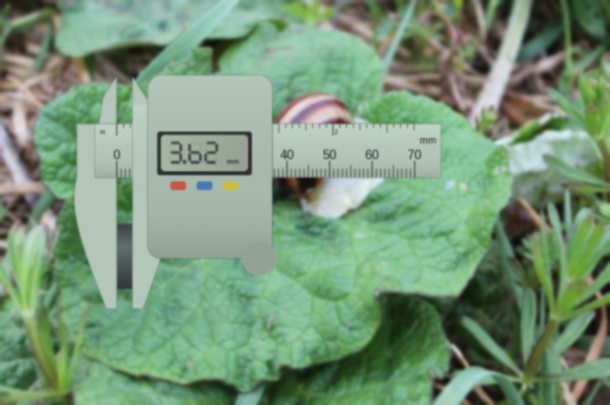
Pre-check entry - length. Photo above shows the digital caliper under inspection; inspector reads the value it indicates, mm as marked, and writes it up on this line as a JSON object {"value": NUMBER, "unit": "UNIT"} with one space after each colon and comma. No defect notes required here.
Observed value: {"value": 3.62, "unit": "mm"}
